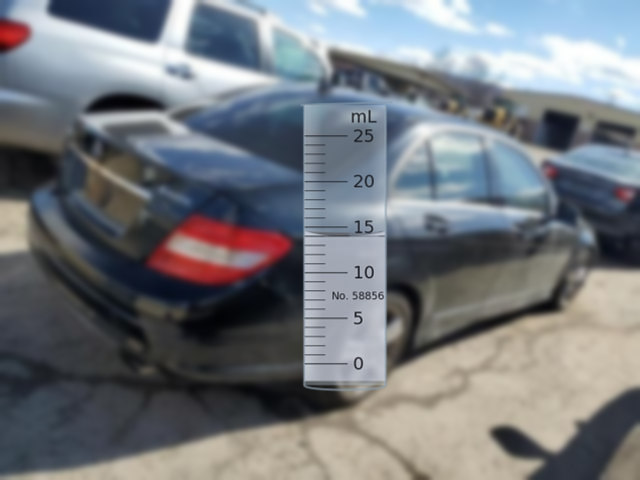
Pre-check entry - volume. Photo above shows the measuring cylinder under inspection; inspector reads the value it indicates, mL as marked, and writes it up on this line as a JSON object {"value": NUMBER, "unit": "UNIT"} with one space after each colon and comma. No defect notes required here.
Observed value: {"value": 14, "unit": "mL"}
